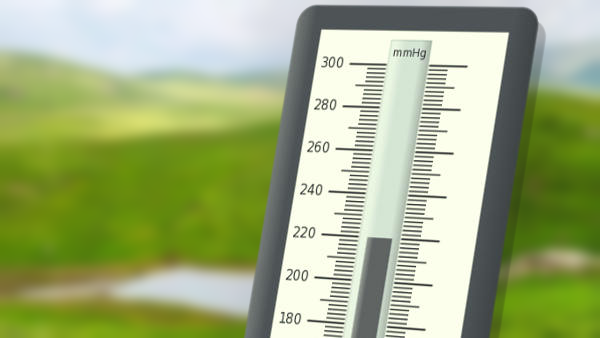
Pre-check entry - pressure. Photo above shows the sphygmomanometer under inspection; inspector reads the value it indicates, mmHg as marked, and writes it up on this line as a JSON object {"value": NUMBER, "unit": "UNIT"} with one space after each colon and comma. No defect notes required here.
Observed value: {"value": 220, "unit": "mmHg"}
